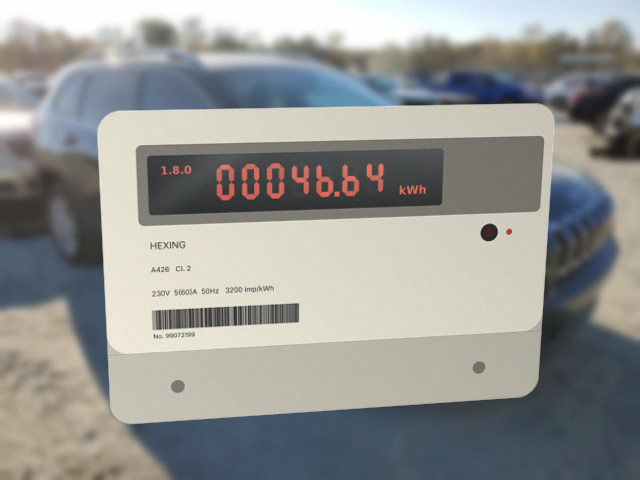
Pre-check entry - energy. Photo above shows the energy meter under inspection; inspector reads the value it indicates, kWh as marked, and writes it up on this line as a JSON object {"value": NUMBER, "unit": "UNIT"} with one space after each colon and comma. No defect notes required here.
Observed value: {"value": 46.64, "unit": "kWh"}
